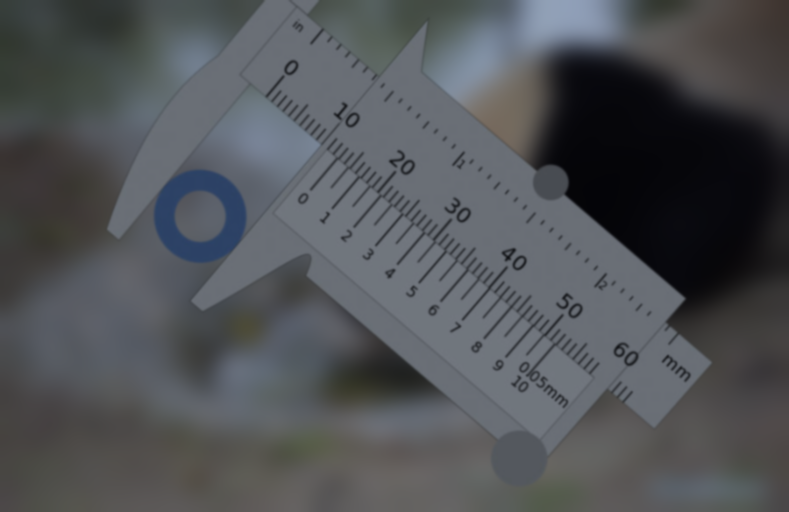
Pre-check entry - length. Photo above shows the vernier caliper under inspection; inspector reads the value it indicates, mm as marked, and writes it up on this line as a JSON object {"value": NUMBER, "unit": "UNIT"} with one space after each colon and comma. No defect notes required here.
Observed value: {"value": 12.8, "unit": "mm"}
